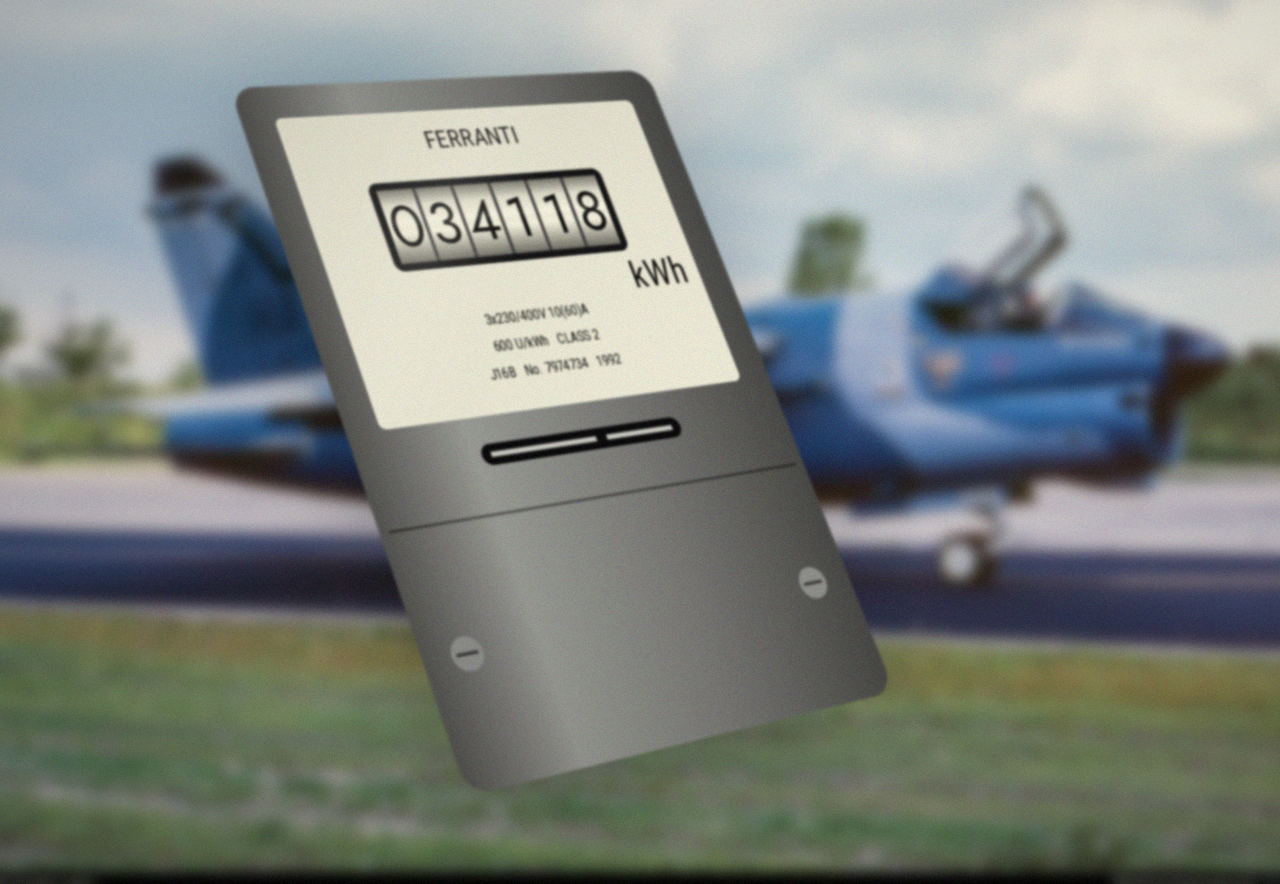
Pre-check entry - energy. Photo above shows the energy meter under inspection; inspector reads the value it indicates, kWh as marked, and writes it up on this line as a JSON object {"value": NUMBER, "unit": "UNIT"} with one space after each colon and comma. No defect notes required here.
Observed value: {"value": 34118, "unit": "kWh"}
